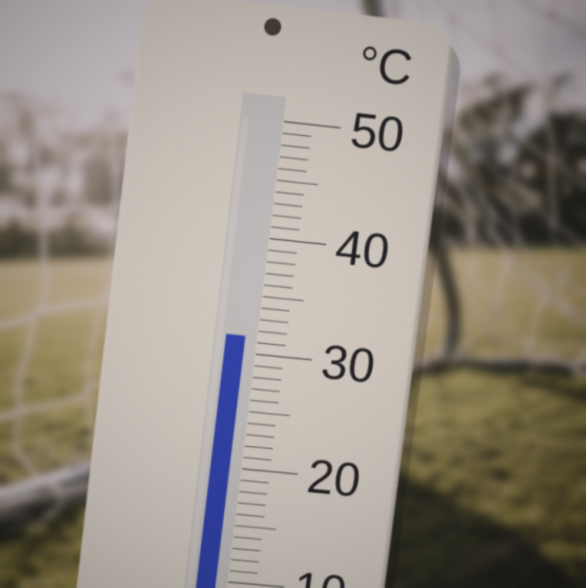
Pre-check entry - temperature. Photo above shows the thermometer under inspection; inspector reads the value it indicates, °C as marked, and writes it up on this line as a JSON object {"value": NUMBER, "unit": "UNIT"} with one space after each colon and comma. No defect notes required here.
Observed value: {"value": 31.5, "unit": "°C"}
